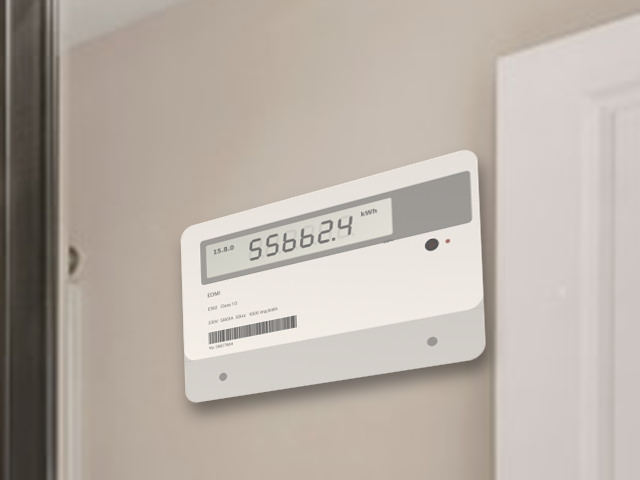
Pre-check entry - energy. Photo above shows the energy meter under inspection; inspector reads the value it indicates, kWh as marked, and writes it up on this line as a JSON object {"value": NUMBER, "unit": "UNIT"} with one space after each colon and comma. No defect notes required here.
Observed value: {"value": 55662.4, "unit": "kWh"}
